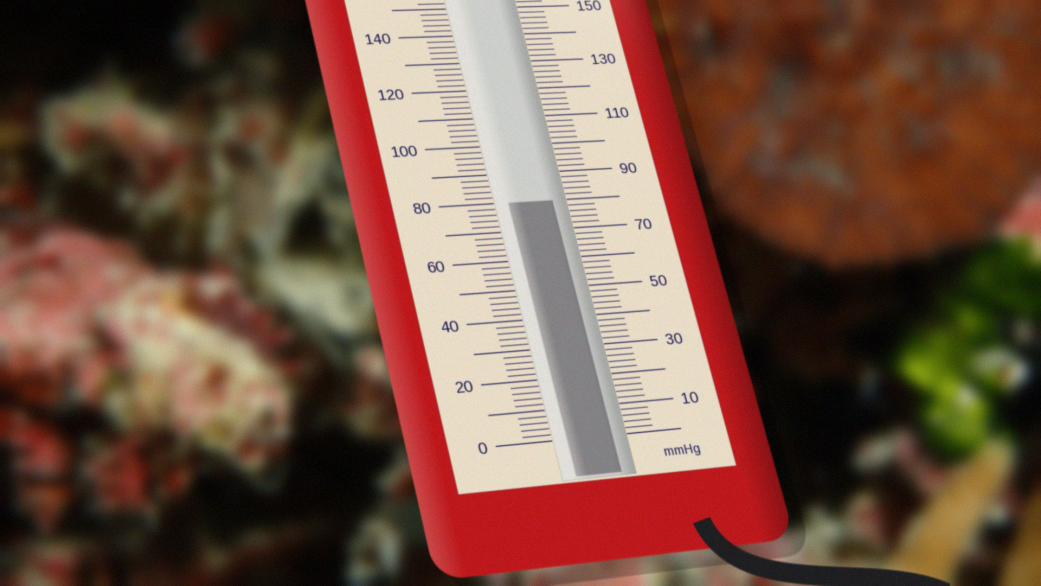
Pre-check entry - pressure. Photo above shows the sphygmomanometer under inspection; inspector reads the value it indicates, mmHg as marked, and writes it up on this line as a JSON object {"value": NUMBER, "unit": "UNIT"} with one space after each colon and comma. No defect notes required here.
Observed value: {"value": 80, "unit": "mmHg"}
